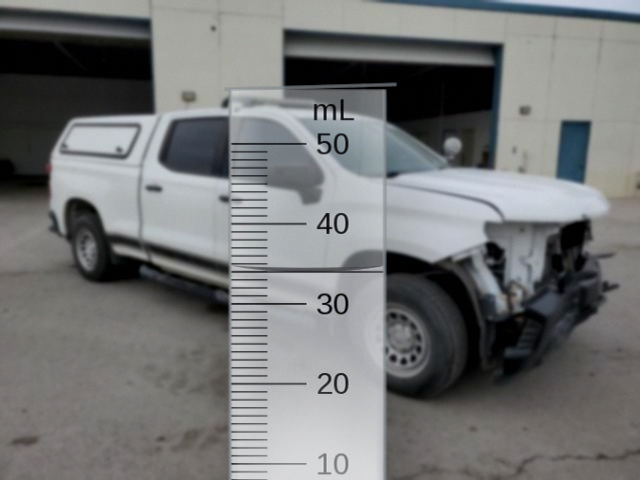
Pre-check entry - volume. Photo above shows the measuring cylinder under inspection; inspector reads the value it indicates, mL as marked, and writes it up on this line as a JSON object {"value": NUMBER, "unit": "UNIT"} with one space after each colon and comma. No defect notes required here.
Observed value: {"value": 34, "unit": "mL"}
